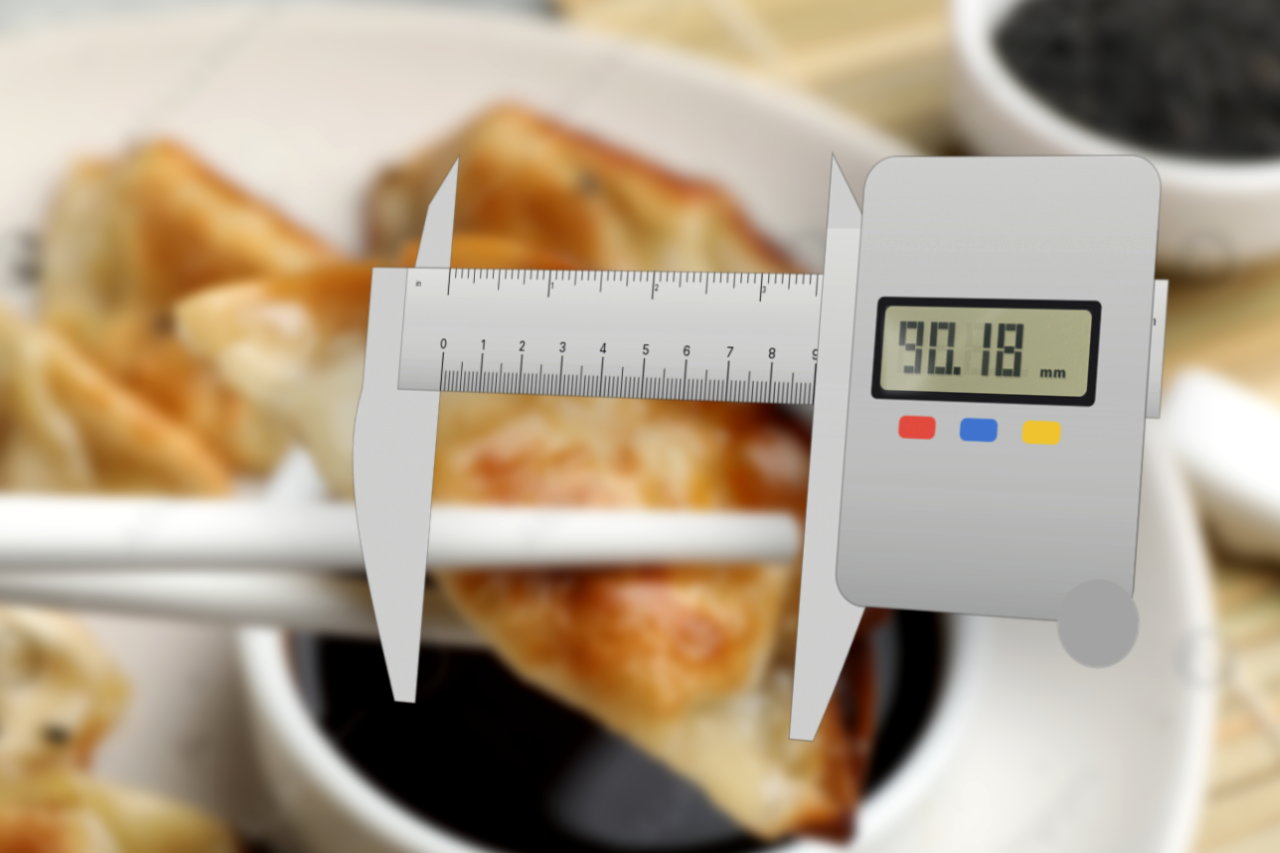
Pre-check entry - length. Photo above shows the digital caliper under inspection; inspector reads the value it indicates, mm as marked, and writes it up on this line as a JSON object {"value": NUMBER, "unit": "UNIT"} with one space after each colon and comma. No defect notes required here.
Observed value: {"value": 90.18, "unit": "mm"}
